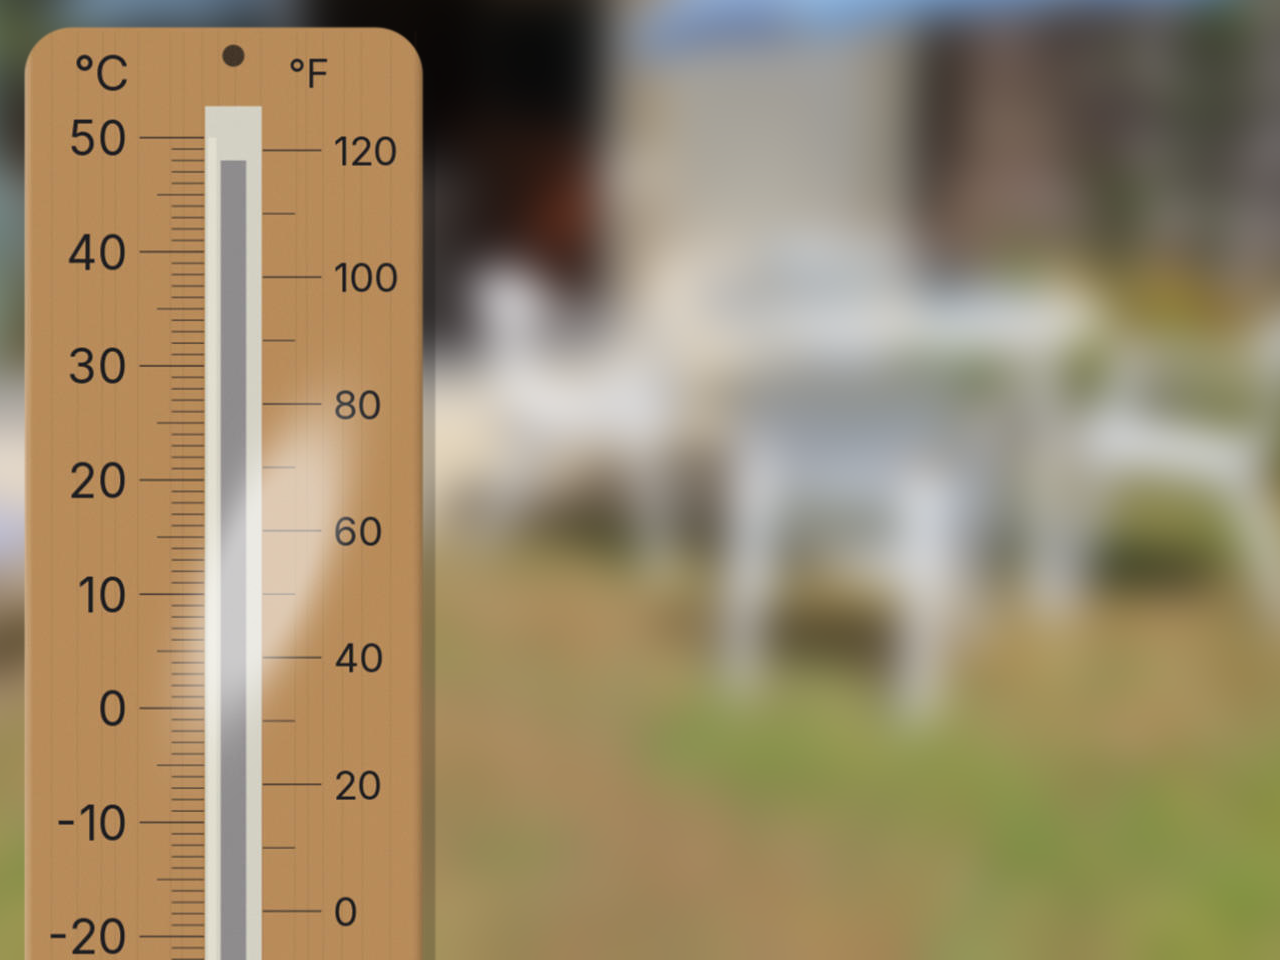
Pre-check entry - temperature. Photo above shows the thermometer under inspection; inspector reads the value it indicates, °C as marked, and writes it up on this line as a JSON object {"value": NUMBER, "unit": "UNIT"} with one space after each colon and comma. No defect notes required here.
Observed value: {"value": 48, "unit": "°C"}
